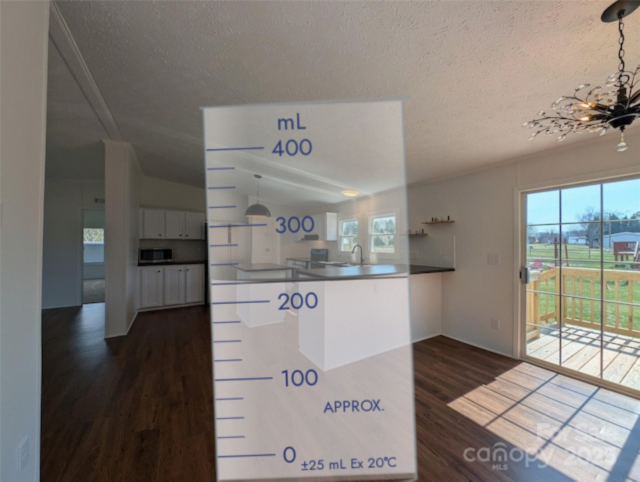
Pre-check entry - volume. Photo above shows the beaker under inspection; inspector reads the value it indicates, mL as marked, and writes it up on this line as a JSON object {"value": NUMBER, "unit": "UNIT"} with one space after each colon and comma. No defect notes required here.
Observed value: {"value": 225, "unit": "mL"}
